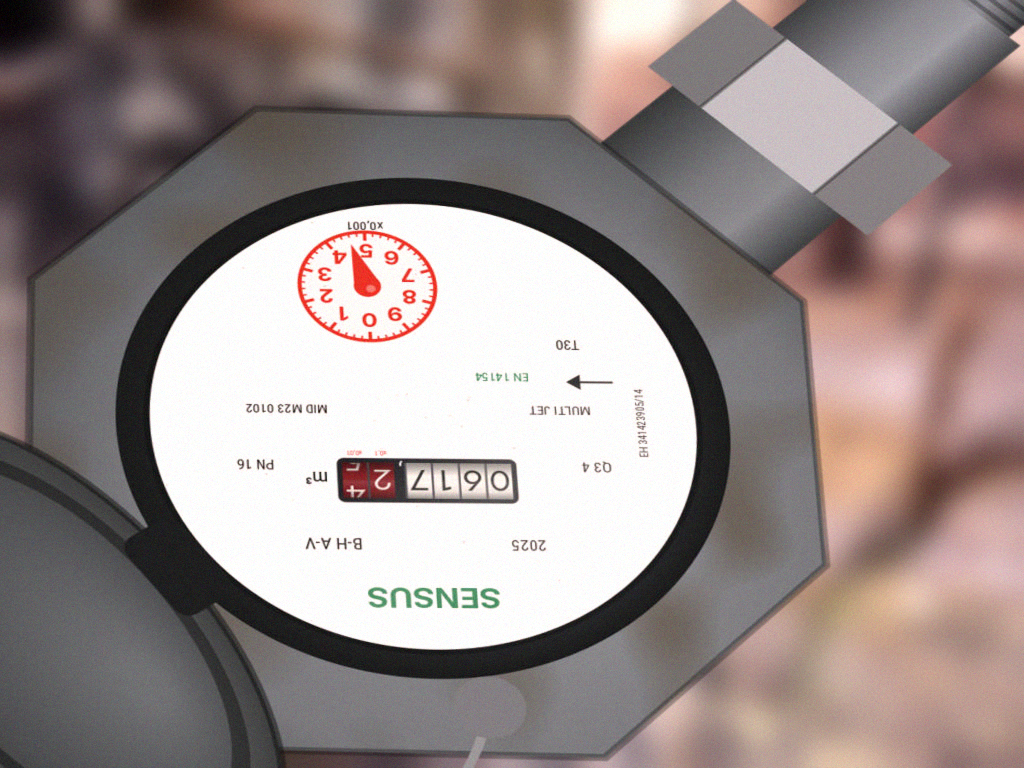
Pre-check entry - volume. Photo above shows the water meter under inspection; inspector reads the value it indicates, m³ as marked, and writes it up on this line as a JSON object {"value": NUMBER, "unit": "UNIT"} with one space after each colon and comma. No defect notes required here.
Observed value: {"value": 617.244, "unit": "m³"}
